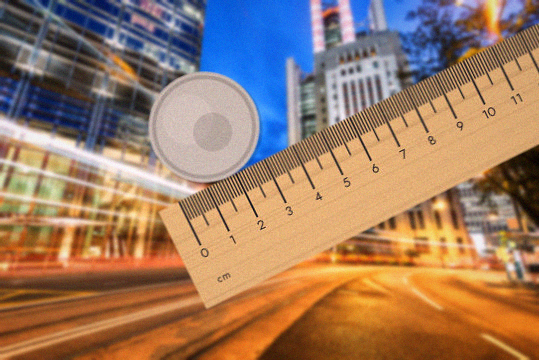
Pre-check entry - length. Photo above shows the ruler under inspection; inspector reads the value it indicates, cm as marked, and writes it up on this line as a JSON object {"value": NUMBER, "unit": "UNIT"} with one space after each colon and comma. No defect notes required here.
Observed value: {"value": 3.5, "unit": "cm"}
